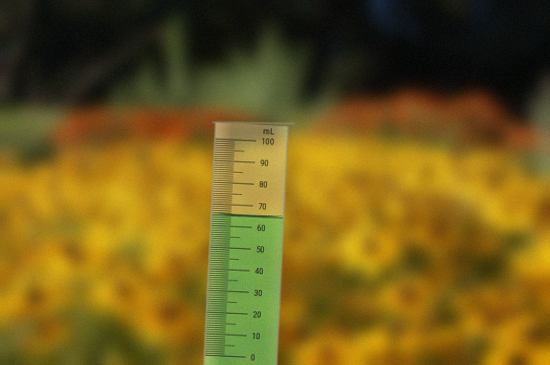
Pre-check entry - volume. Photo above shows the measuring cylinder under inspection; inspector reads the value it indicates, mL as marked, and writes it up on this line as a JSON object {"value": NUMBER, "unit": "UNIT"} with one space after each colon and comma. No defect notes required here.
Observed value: {"value": 65, "unit": "mL"}
